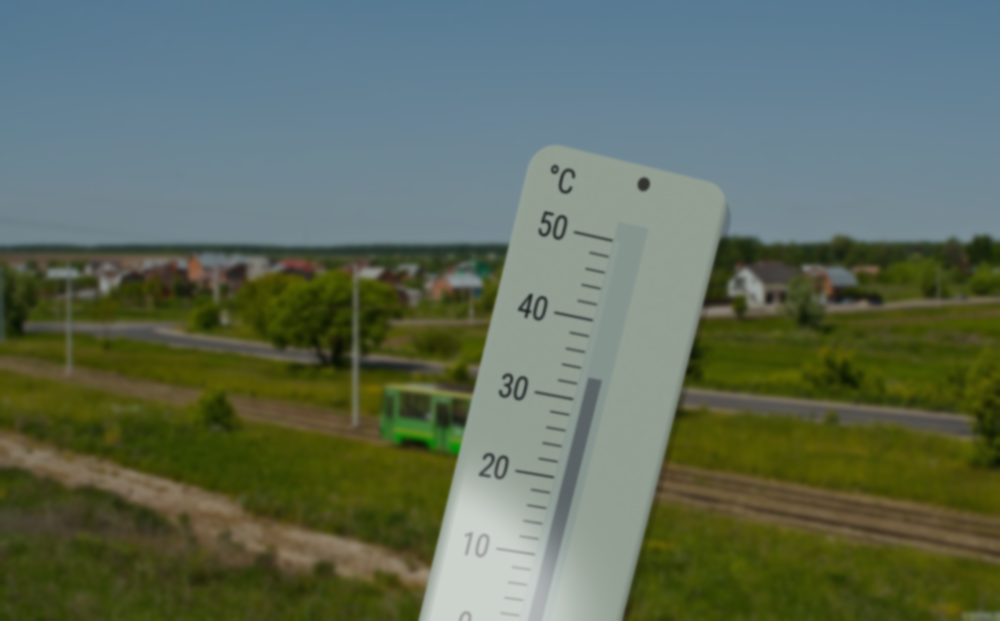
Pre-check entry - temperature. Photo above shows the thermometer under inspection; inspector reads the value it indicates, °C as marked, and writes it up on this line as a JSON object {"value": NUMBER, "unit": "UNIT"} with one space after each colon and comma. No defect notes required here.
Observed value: {"value": 33, "unit": "°C"}
